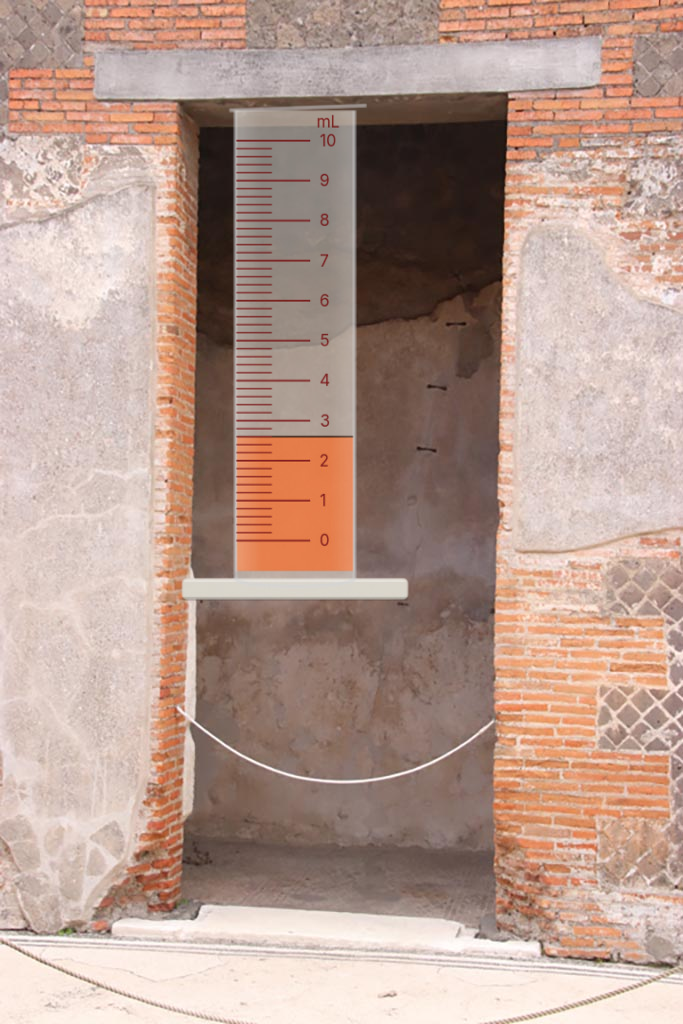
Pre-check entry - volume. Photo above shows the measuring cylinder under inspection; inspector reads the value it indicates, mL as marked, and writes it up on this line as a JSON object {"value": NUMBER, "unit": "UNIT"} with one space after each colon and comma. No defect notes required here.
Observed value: {"value": 2.6, "unit": "mL"}
